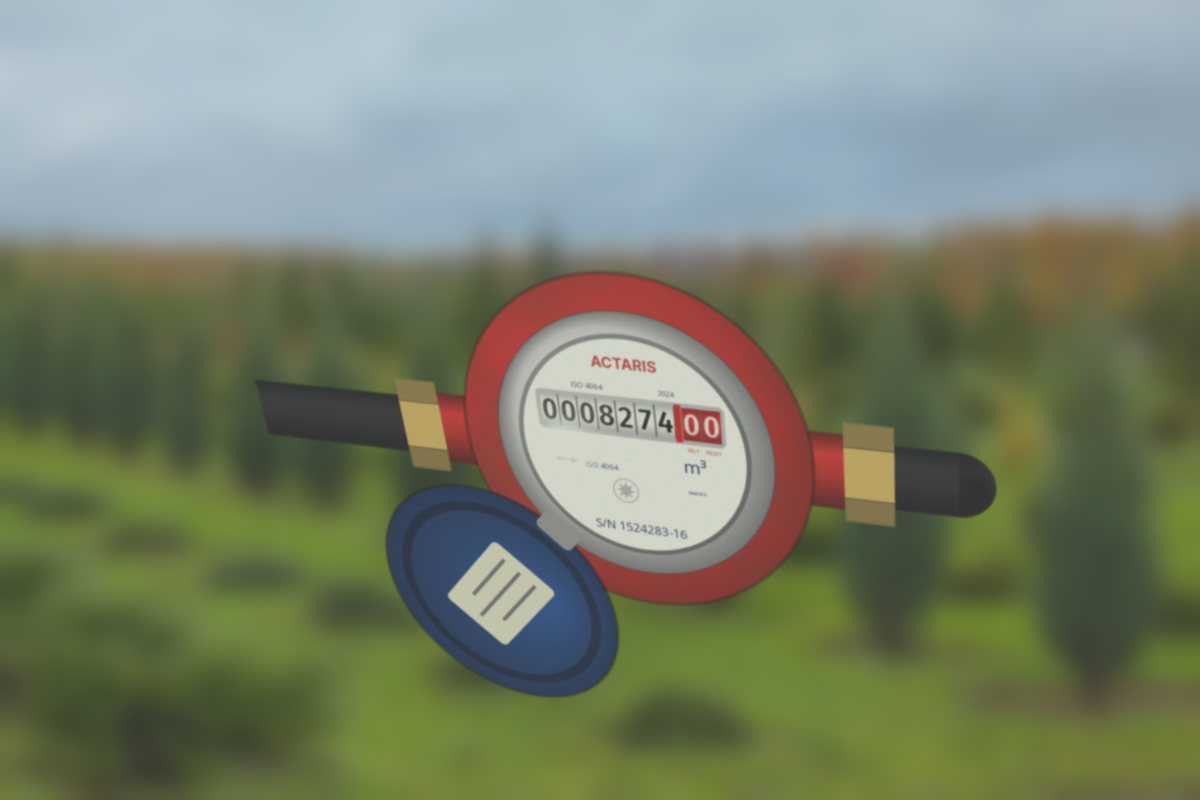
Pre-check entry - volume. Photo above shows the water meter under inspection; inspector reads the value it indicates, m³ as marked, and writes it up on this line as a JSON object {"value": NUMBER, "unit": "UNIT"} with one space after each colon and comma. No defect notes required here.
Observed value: {"value": 8274.00, "unit": "m³"}
